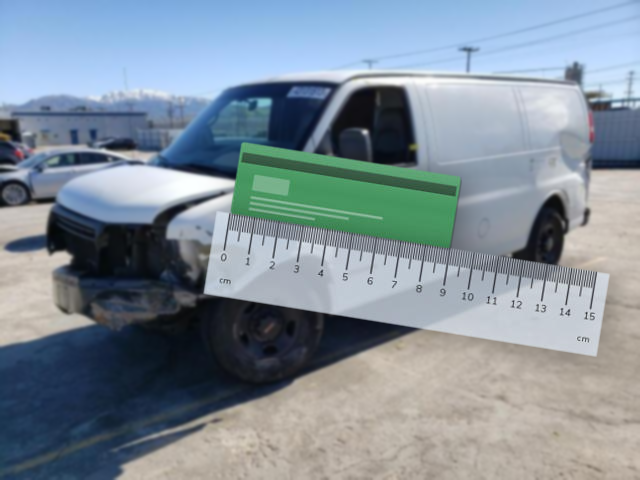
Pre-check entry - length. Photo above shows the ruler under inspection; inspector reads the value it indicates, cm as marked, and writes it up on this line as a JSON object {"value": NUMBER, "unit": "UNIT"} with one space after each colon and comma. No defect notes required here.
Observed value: {"value": 9, "unit": "cm"}
